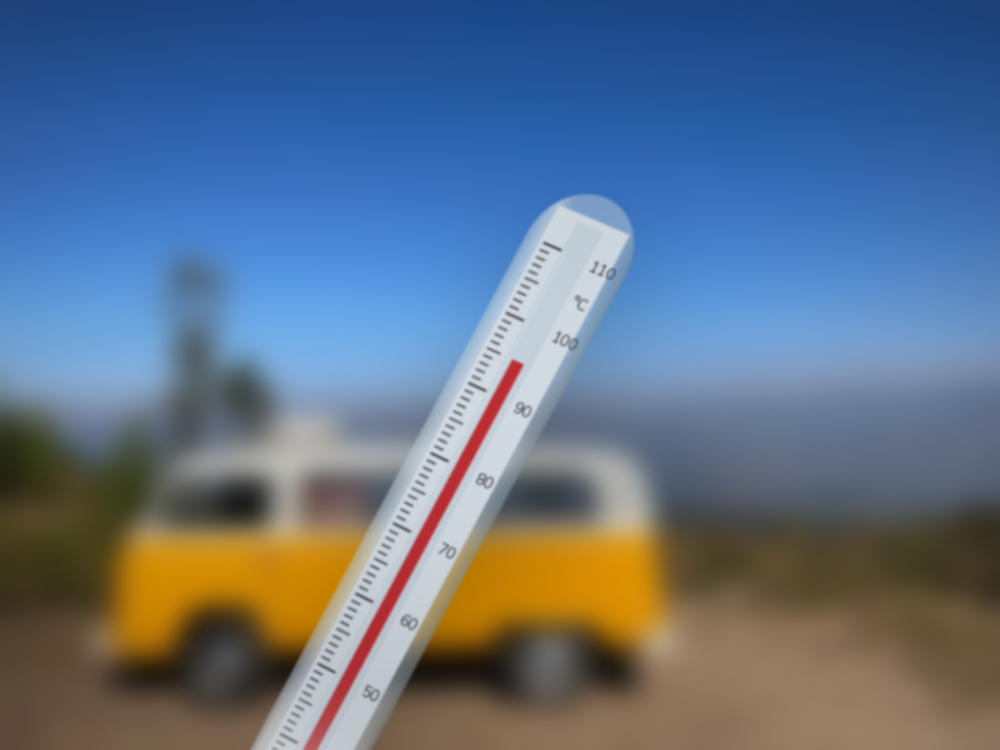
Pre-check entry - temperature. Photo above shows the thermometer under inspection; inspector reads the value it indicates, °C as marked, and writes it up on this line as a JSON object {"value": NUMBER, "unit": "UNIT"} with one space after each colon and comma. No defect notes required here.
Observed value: {"value": 95, "unit": "°C"}
